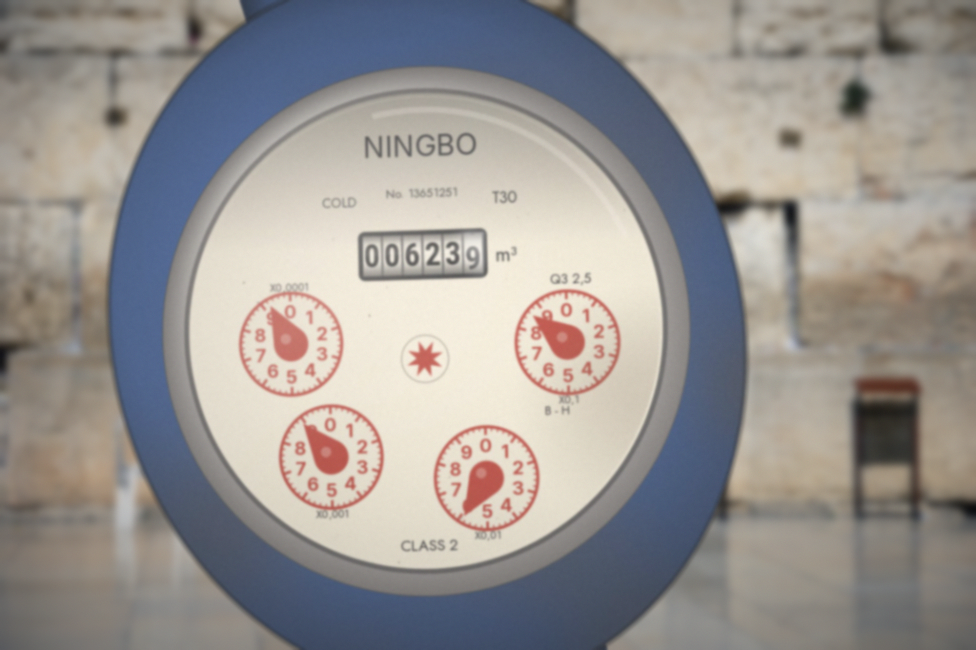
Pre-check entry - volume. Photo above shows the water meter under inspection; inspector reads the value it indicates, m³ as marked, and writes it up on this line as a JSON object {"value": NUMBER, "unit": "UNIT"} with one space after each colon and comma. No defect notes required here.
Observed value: {"value": 6238.8589, "unit": "m³"}
